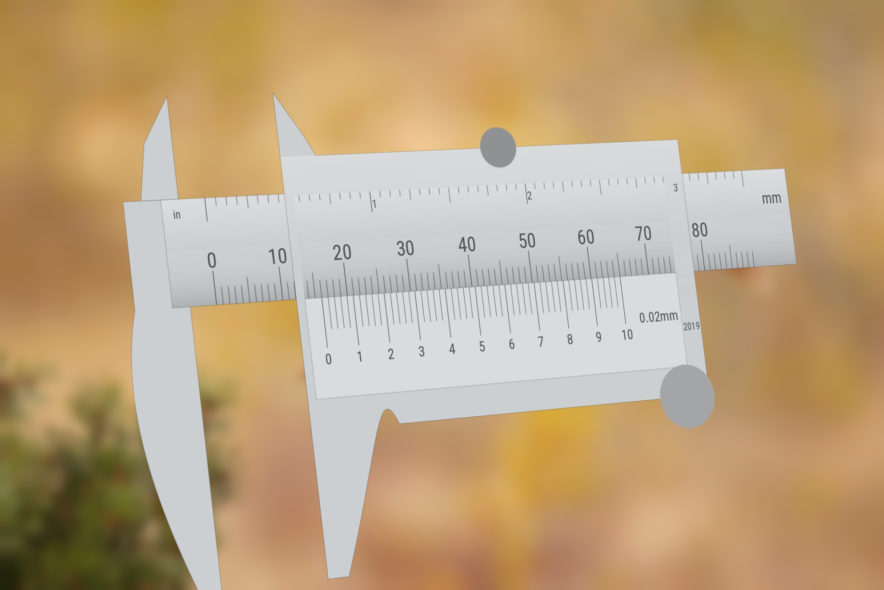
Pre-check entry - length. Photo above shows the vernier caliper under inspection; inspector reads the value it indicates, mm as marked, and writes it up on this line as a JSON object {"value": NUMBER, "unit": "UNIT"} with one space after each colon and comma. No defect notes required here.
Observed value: {"value": 16.0, "unit": "mm"}
